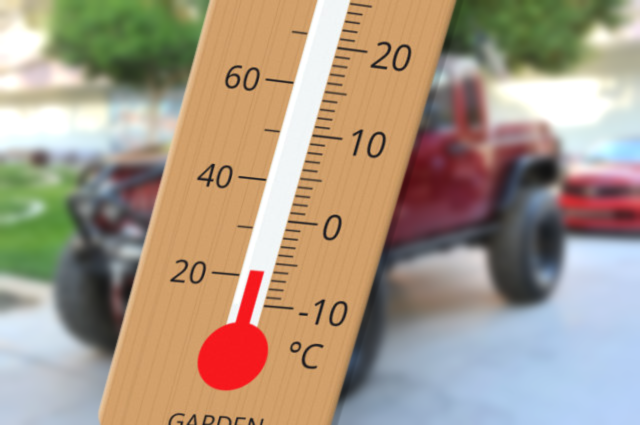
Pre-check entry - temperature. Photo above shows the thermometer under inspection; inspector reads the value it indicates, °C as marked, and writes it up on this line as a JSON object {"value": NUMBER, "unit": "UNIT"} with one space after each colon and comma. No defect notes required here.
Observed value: {"value": -6, "unit": "°C"}
